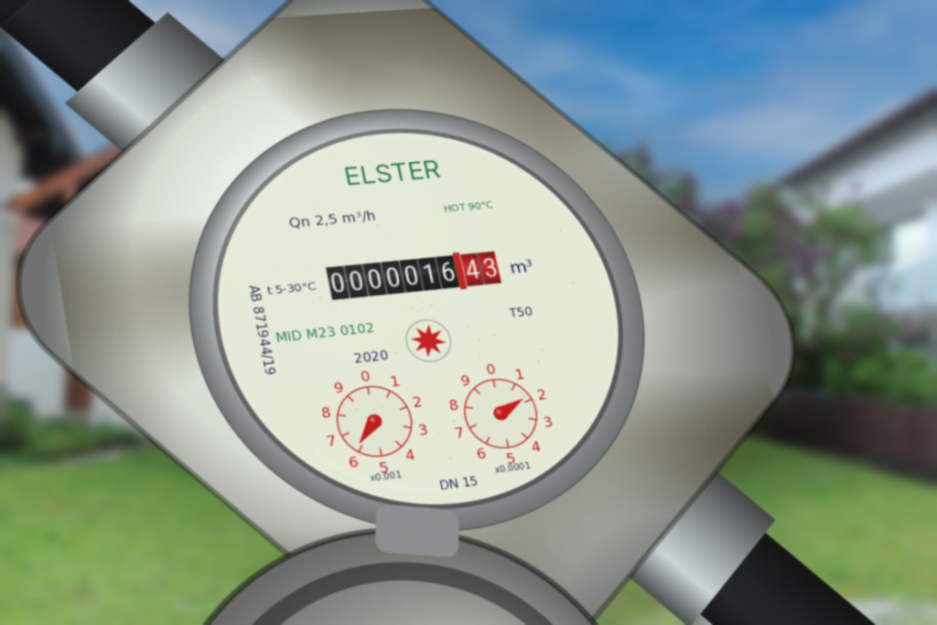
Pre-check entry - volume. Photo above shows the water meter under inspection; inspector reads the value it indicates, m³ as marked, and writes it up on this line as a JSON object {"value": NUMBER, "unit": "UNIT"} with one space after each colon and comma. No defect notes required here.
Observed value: {"value": 16.4361, "unit": "m³"}
